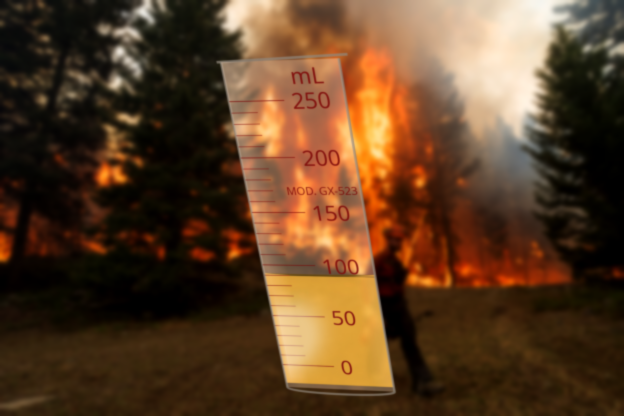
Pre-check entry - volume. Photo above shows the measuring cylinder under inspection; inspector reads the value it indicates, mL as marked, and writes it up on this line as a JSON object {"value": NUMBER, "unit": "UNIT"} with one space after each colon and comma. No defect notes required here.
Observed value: {"value": 90, "unit": "mL"}
